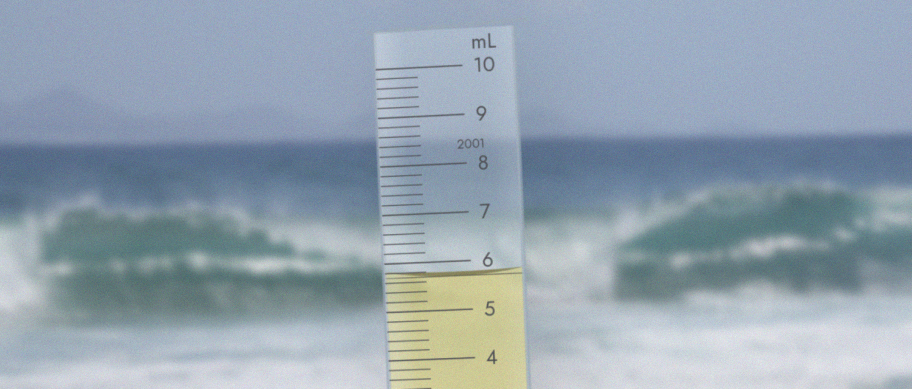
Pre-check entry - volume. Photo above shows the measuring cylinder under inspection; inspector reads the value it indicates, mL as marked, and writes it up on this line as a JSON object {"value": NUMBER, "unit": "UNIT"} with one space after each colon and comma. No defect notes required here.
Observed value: {"value": 5.7, "unit": "mL"}
